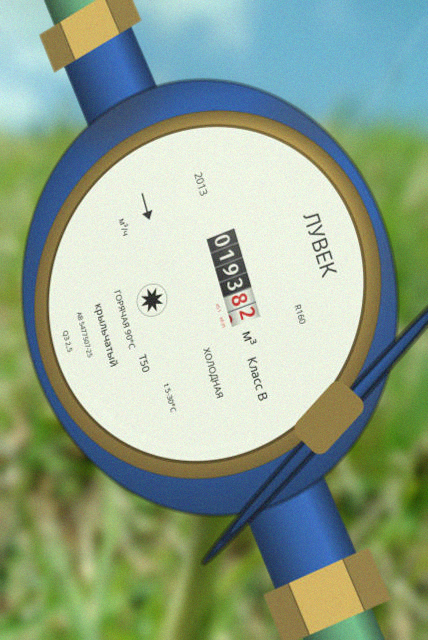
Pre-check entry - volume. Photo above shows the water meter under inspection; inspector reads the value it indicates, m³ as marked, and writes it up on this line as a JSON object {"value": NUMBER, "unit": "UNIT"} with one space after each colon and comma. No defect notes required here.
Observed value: {"value": 193.82, "unit": "m³"}
